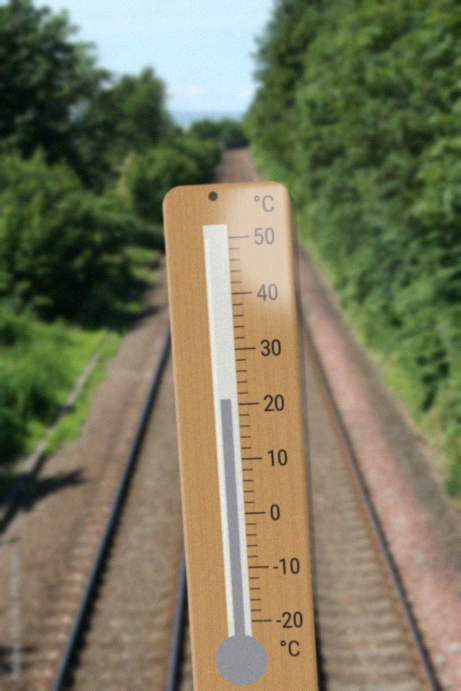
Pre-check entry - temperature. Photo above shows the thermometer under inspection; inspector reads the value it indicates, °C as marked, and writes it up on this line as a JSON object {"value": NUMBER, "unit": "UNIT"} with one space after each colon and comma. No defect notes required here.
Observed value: {"value": 21, "unit": "°C"}
